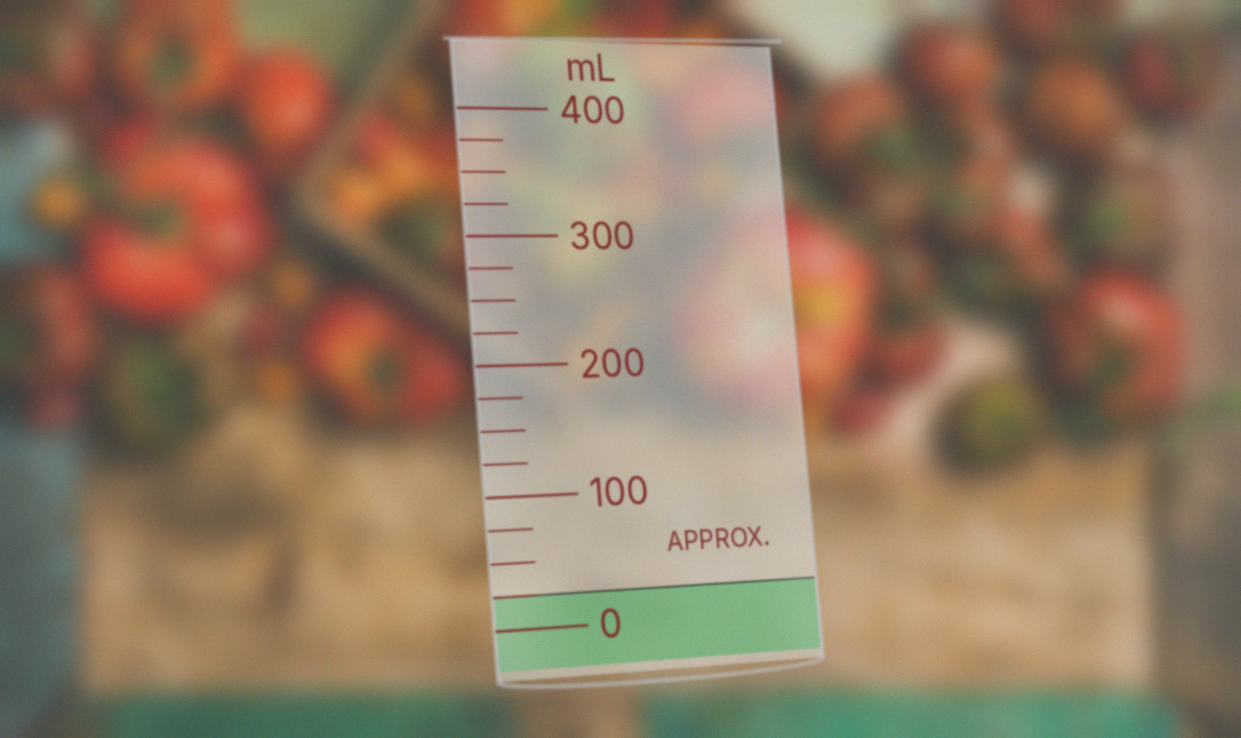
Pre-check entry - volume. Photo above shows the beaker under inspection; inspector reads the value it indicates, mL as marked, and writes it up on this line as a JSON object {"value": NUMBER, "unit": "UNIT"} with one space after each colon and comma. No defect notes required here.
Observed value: {"value": 25, "unit": "mL"}
